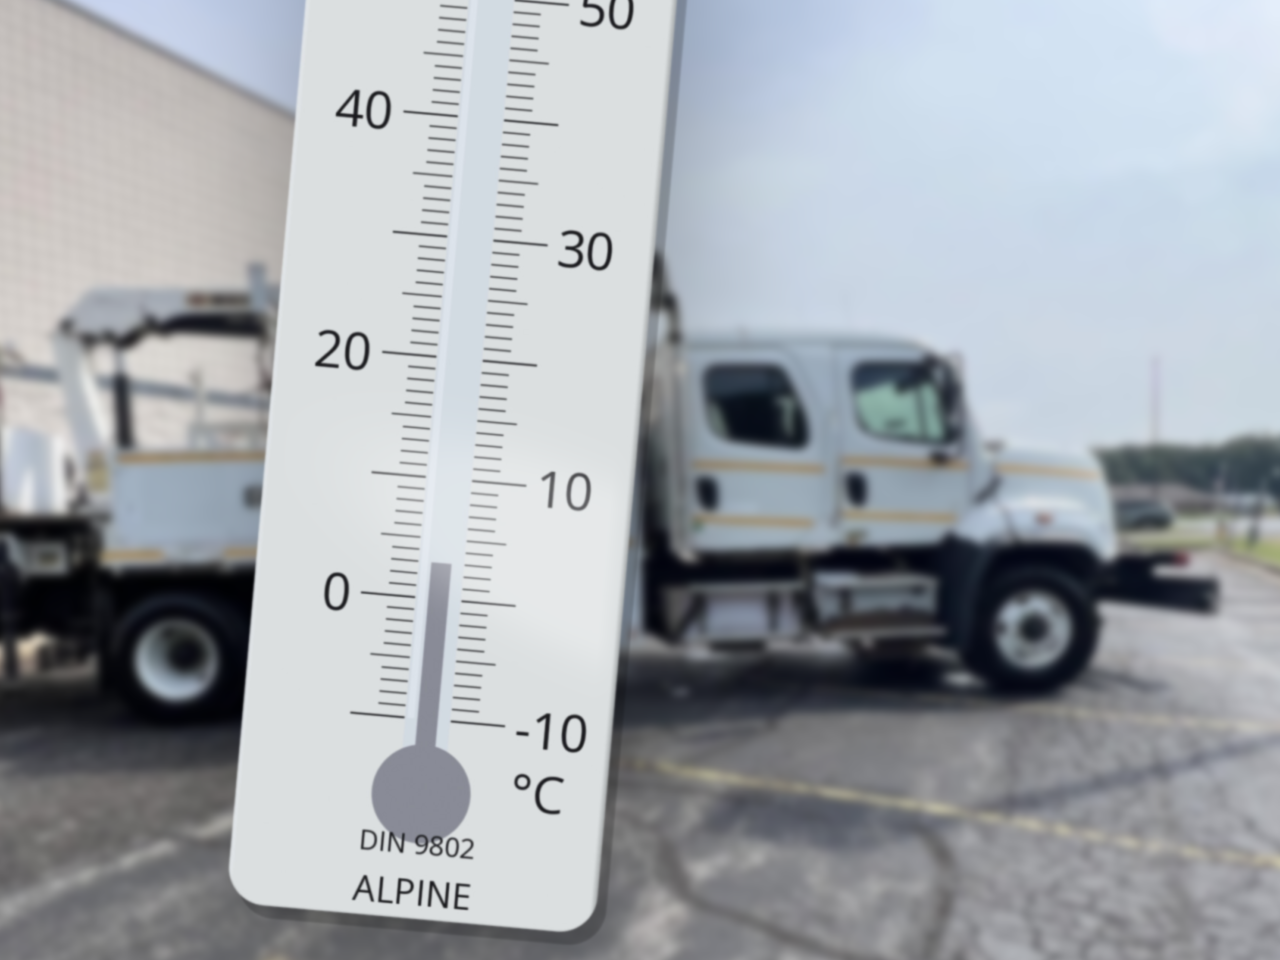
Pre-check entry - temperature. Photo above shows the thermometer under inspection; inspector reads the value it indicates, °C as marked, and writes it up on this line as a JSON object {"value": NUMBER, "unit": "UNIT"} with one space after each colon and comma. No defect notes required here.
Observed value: {"value": 3, "unit": "°C"}
